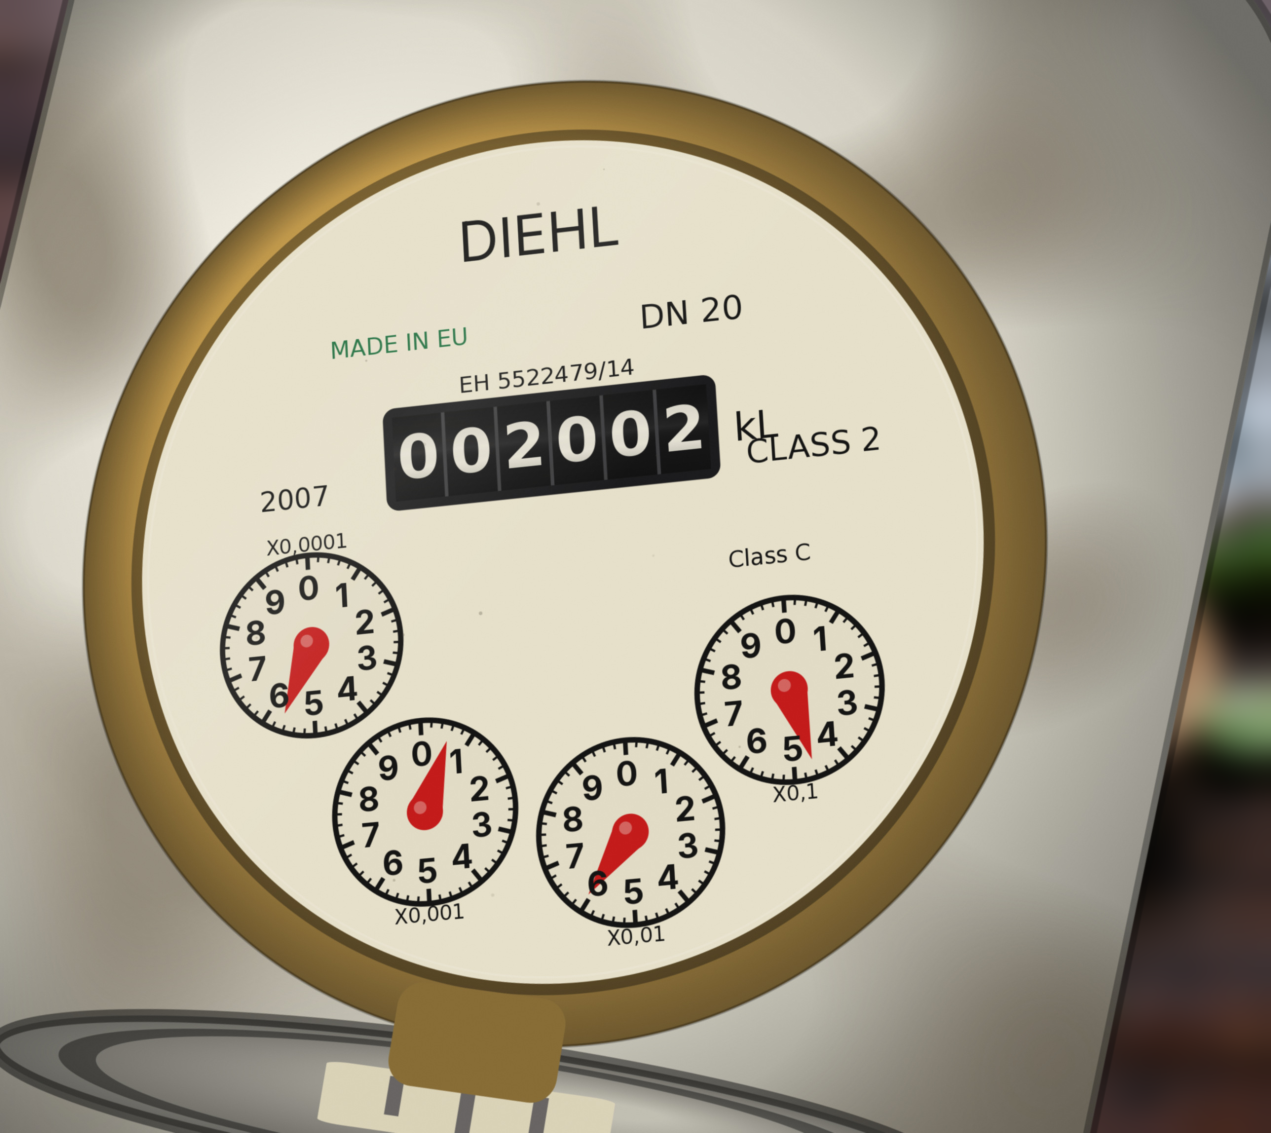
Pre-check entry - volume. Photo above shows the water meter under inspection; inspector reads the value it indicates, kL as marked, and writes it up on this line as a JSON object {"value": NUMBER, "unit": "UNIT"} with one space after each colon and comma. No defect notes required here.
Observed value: {"value": 2002.4605, "unit": "kL"}
